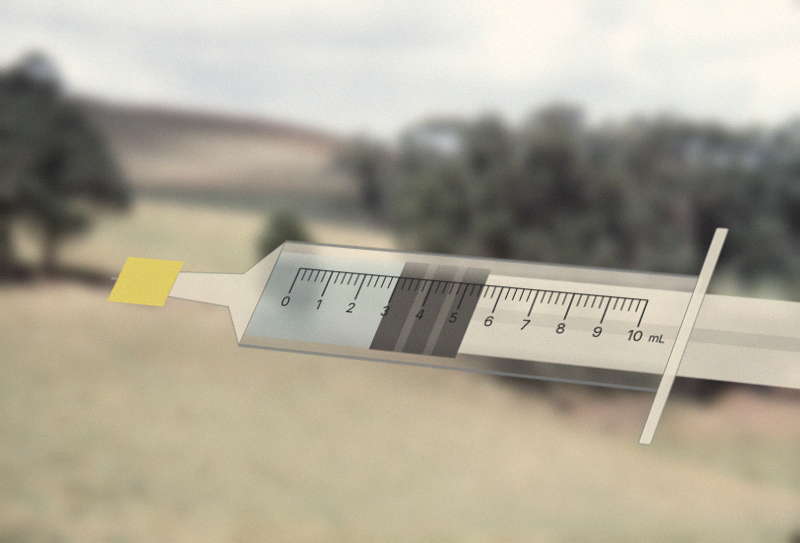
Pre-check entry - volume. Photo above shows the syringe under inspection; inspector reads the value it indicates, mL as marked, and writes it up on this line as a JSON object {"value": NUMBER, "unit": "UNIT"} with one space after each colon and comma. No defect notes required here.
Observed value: {"value": 3, "unit": "mL"}
